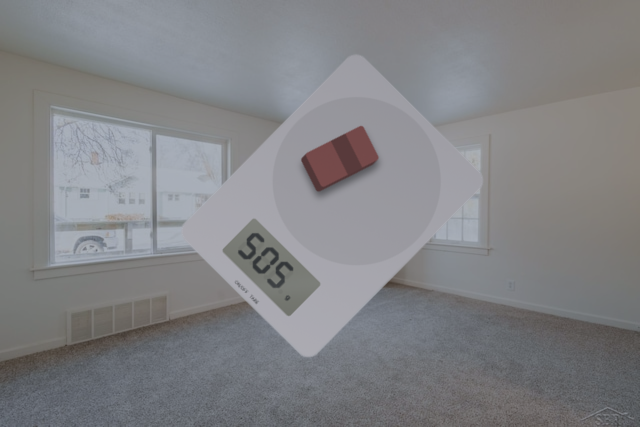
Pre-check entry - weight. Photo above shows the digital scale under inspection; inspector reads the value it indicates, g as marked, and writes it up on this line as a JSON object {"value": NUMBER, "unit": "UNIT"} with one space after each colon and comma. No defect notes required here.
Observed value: {"value": 505, "unit": "g"}
